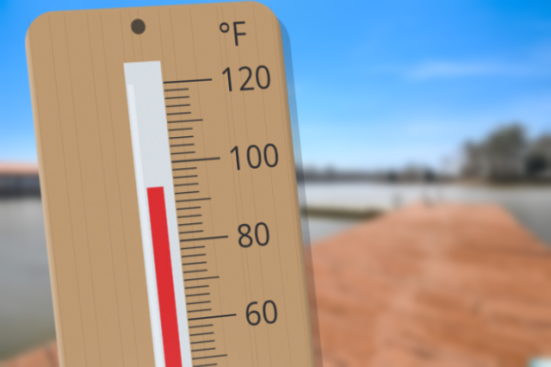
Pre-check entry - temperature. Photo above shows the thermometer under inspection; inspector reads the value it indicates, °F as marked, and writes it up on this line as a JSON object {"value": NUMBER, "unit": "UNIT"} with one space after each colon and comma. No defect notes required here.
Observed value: {"value": 94, "unit": "°F"}
